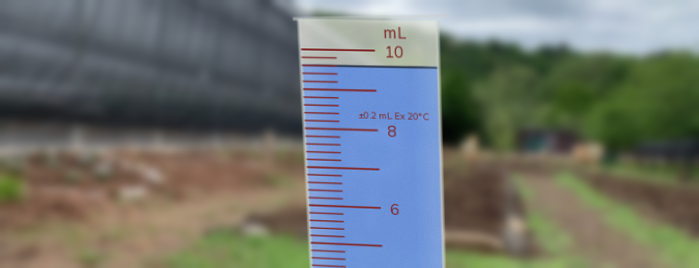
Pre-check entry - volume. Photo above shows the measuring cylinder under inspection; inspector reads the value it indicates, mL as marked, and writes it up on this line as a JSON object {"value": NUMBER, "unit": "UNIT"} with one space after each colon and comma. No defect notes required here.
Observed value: {"value": 9.6, "unit": "mL"}
